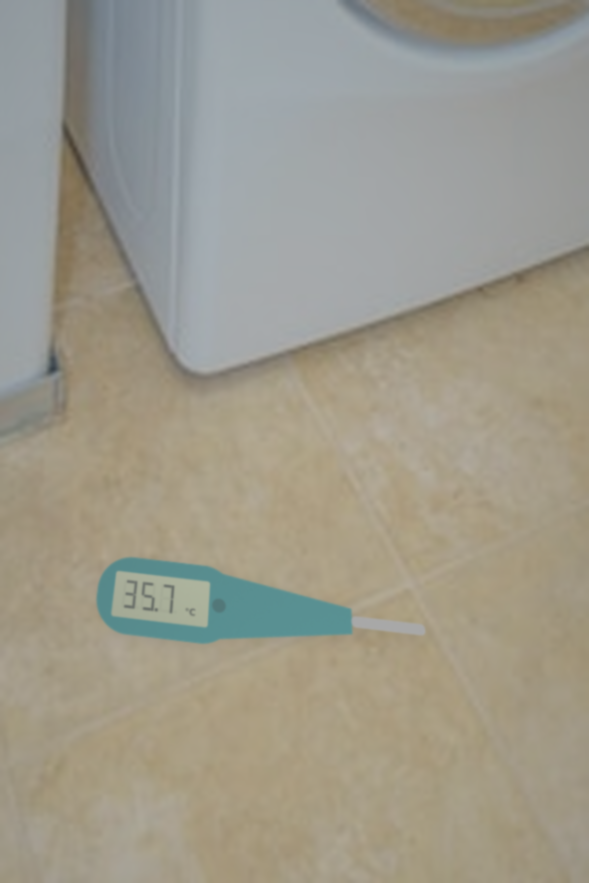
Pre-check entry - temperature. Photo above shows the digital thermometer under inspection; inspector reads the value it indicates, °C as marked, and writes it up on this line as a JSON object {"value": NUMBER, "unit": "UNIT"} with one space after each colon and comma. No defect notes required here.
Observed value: {"value": 35.7, "unit": "°C"}
